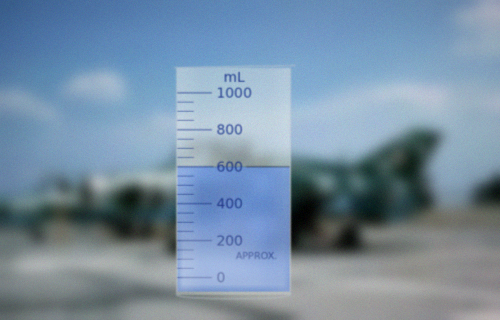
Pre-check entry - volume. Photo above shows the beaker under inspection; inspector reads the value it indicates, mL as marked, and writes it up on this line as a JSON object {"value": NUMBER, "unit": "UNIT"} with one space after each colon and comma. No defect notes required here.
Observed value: {"value": 600, "unit": "mL"}
